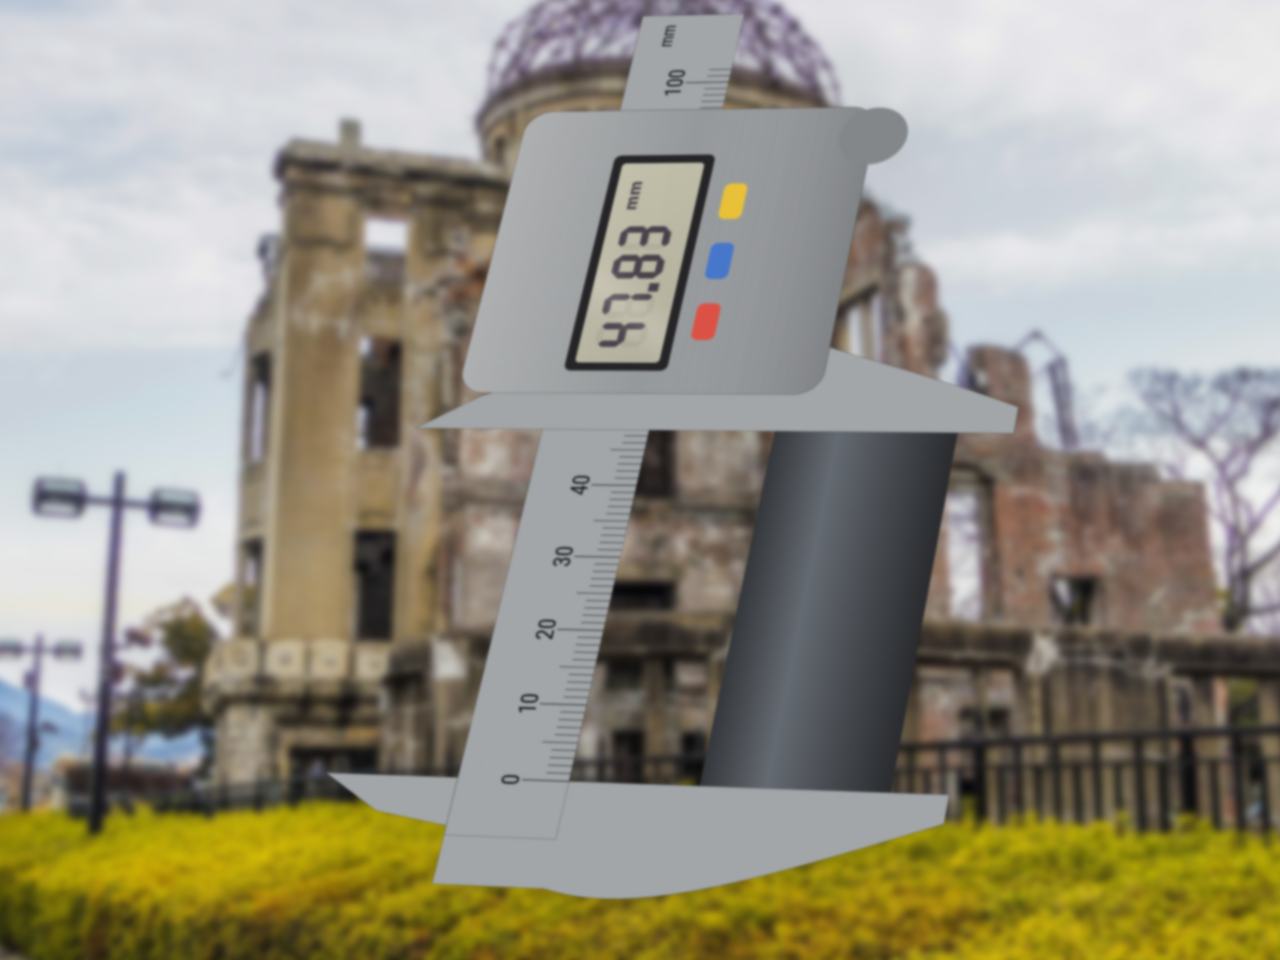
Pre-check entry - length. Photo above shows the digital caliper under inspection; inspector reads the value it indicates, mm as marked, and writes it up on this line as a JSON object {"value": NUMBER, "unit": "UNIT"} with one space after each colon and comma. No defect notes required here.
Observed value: {"value": 47.83, "unit": "mm"}
